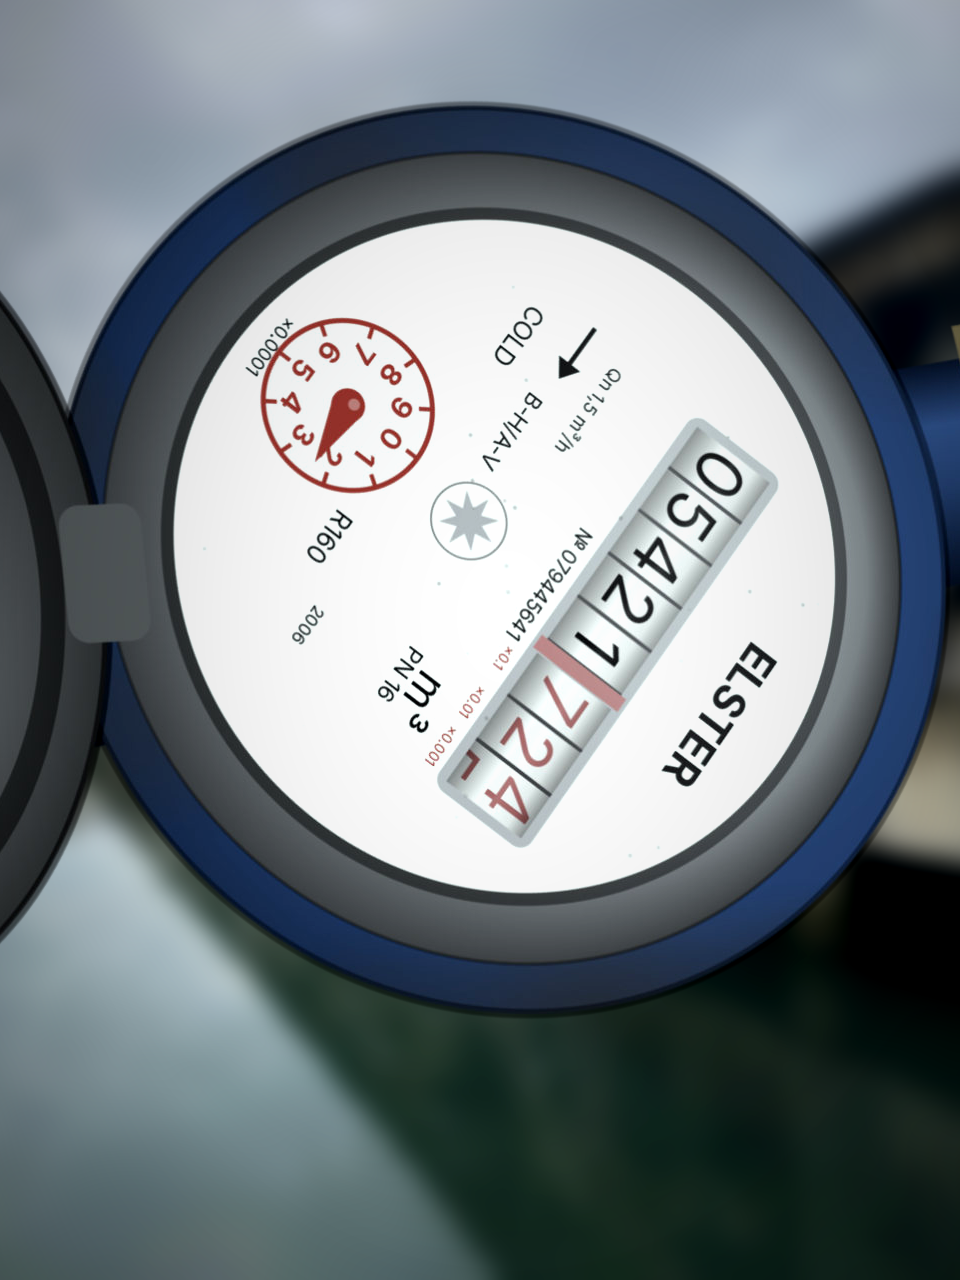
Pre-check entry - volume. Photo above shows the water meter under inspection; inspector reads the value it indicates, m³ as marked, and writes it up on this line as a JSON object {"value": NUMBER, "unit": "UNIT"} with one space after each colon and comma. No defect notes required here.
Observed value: {"value": 5421.7242, "unit": "m³"}
